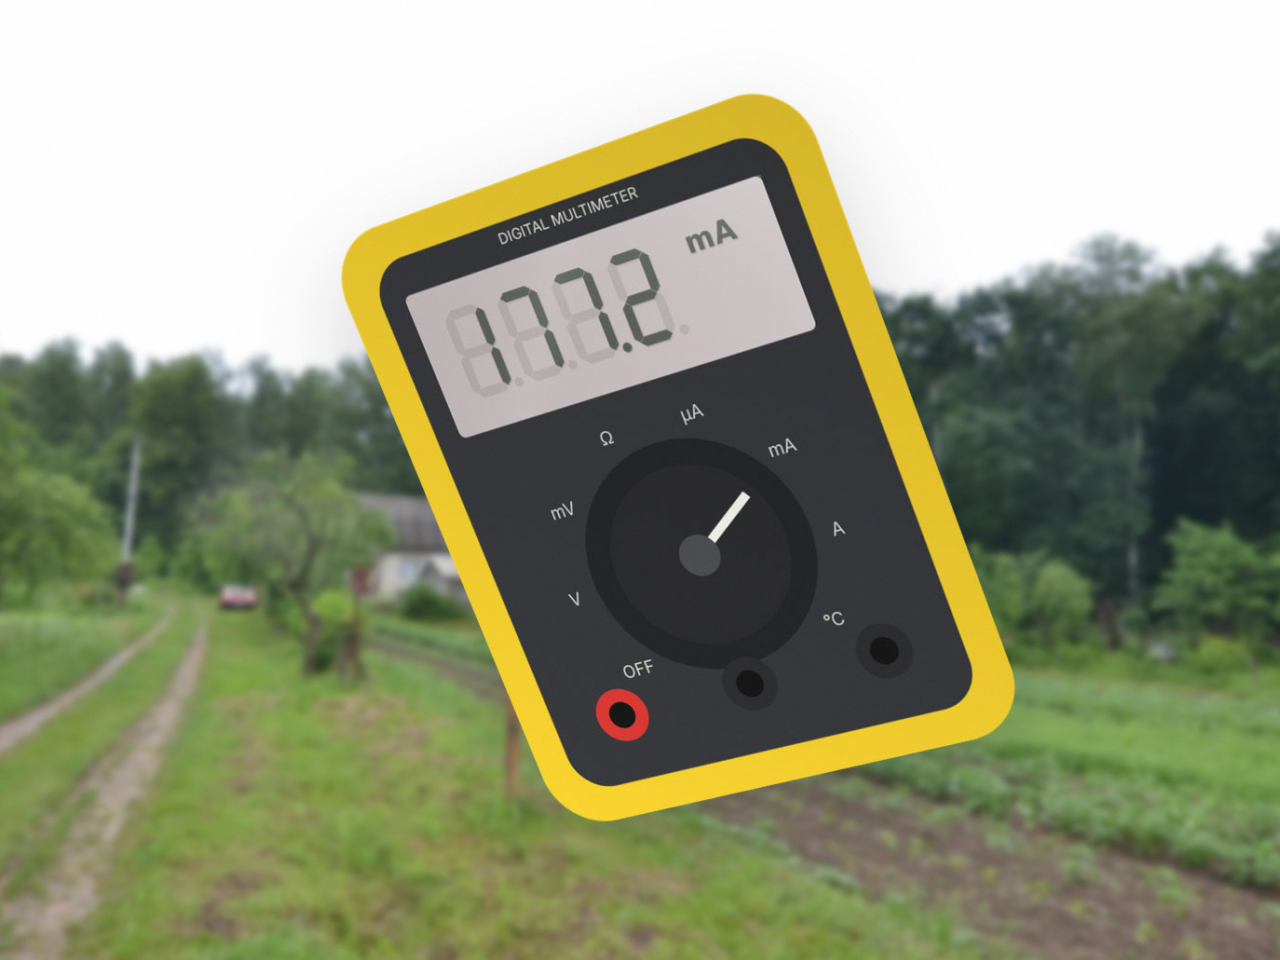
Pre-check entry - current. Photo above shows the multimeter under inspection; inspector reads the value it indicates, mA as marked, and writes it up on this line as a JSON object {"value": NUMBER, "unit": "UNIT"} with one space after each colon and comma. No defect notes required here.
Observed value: {"value": 177.2, "unit": "mA"}
